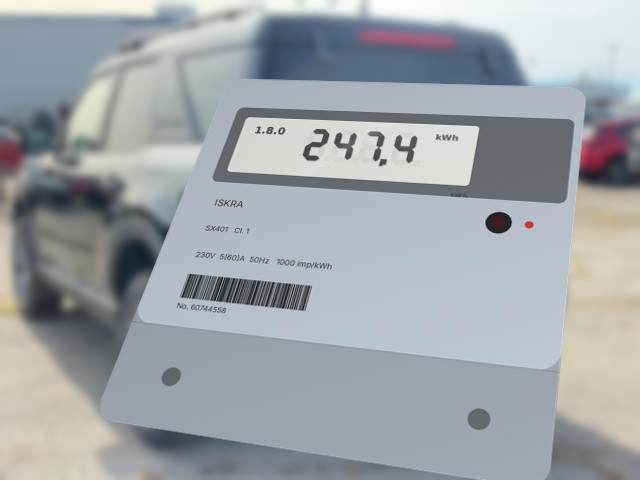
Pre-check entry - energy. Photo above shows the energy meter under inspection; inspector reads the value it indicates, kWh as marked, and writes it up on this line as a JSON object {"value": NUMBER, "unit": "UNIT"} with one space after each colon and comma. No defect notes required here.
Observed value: {"value": 247.4, "unit": "kWh"}
